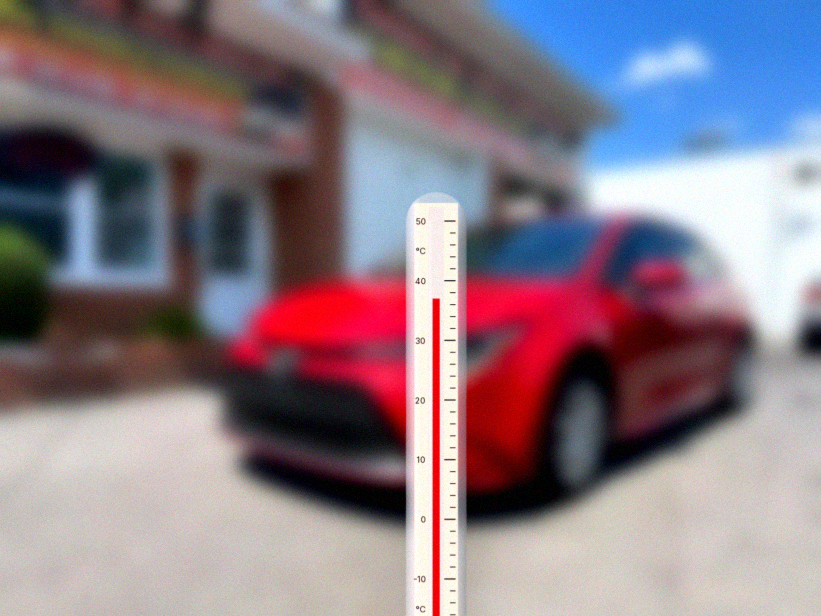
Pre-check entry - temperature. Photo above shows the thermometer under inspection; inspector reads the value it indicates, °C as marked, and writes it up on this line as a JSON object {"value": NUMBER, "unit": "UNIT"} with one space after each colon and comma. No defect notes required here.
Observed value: {"value": 37, "unit": "°C"}
